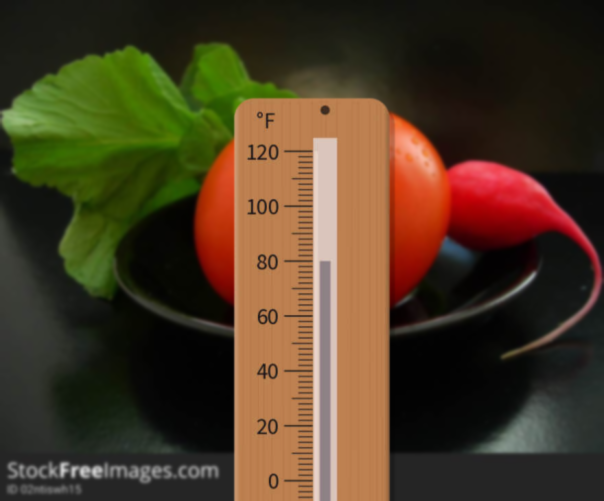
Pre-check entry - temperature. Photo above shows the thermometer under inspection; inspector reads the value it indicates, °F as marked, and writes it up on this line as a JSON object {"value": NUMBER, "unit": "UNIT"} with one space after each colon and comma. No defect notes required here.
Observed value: {"value": 80, "unit": "°F"}
